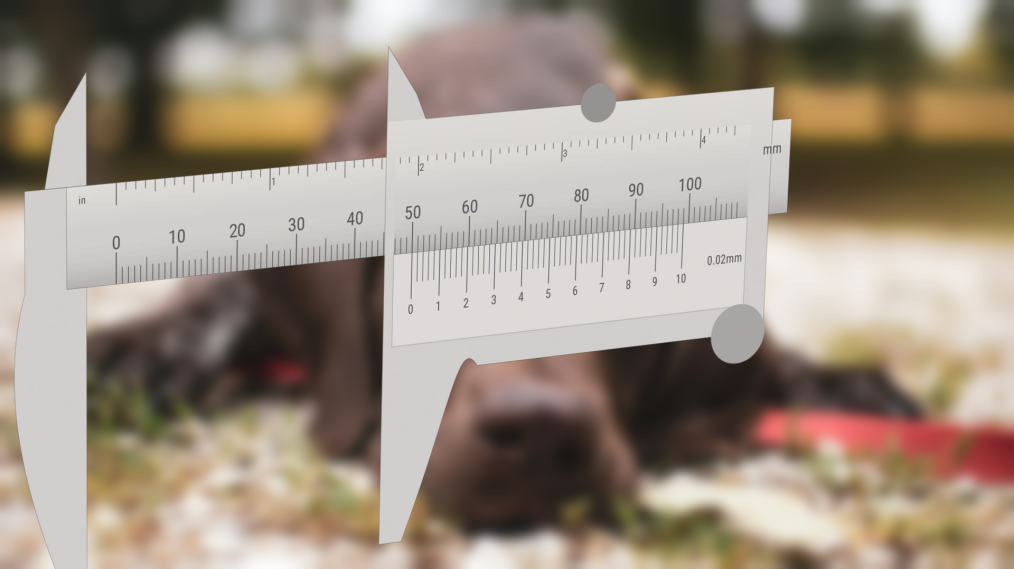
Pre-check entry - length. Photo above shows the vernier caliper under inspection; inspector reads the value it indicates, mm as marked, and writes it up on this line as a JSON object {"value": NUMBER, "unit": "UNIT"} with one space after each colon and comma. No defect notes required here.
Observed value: {"value": 50.0, "unit": "mm"}
